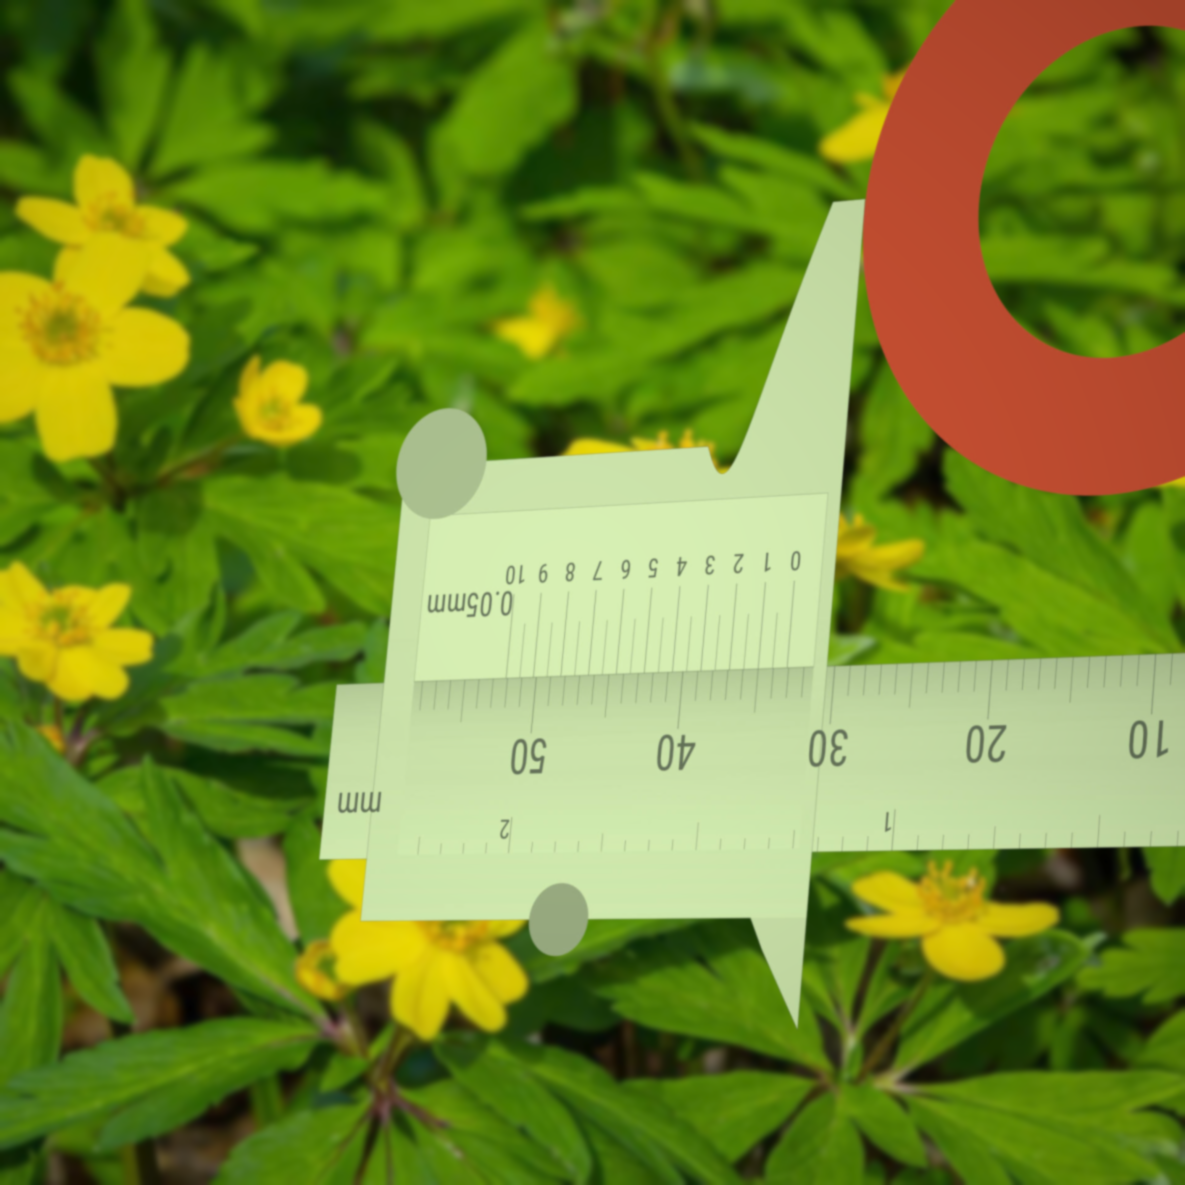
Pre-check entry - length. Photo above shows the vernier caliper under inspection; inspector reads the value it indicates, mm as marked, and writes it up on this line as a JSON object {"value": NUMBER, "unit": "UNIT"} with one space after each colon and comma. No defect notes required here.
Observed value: {"value": 33.1, "unit": "mm"}
